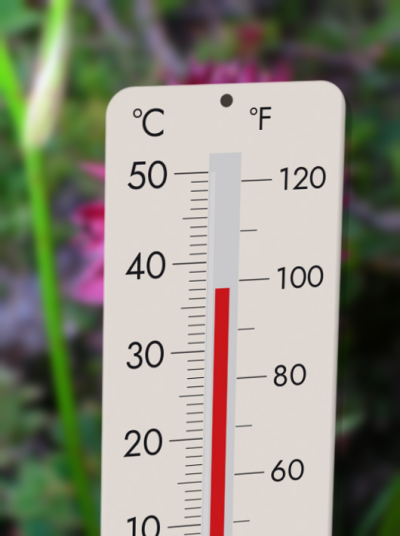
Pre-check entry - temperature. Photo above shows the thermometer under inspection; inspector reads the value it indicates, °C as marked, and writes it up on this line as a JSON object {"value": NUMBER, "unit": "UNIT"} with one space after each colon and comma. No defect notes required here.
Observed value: {"value": 37, "unit": "°C"}
